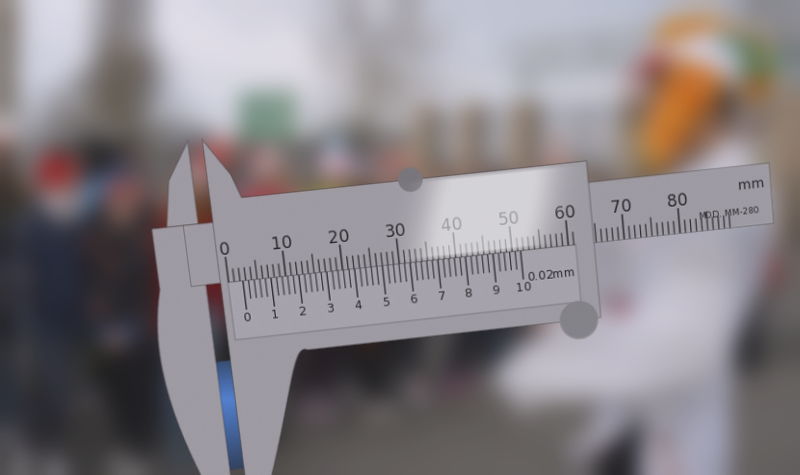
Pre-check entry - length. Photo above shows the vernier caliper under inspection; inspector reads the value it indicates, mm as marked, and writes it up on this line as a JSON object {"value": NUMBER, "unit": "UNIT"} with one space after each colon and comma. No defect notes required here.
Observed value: {"value": 2.5, "unit": "mm"}
